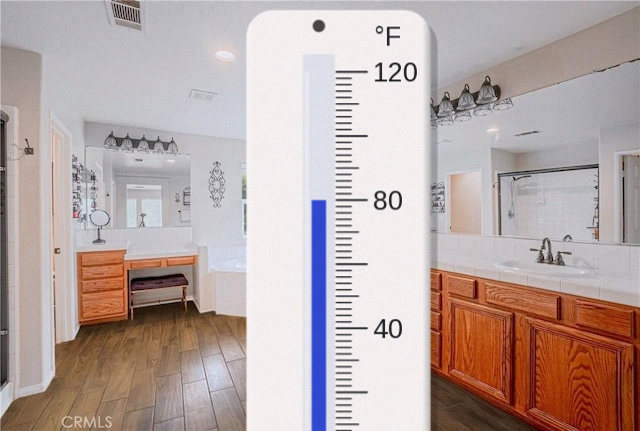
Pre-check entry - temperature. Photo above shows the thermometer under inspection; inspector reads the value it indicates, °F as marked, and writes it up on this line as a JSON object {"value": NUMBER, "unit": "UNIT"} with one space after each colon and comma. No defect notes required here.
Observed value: {"value": 80, "unit": "°F"}
